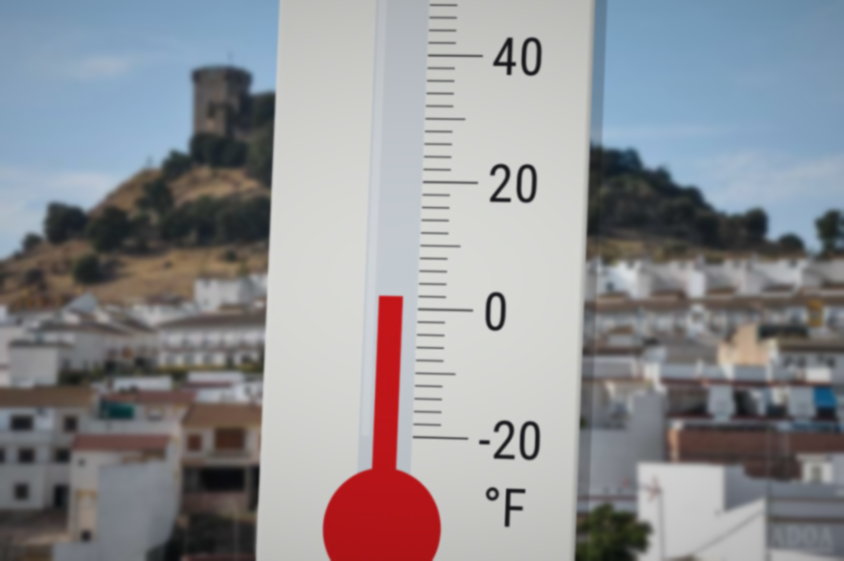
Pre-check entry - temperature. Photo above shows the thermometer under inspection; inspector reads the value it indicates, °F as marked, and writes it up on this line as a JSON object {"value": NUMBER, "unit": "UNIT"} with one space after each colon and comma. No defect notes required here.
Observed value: {"value": 2, "unit": "°F"}
